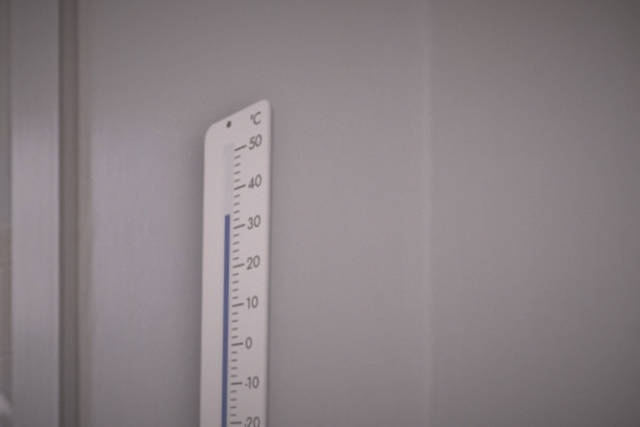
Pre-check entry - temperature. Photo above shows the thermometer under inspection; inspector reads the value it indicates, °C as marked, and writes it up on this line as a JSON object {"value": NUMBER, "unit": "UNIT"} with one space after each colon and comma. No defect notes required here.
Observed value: {"value": 34, "unit": "°C"}
